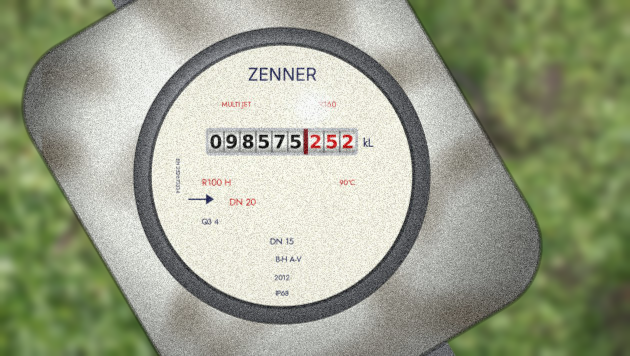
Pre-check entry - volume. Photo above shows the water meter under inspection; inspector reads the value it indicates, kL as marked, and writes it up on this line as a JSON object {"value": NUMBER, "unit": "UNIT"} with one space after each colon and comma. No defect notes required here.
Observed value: {"value": 98575.252, "unit": "kL"}
